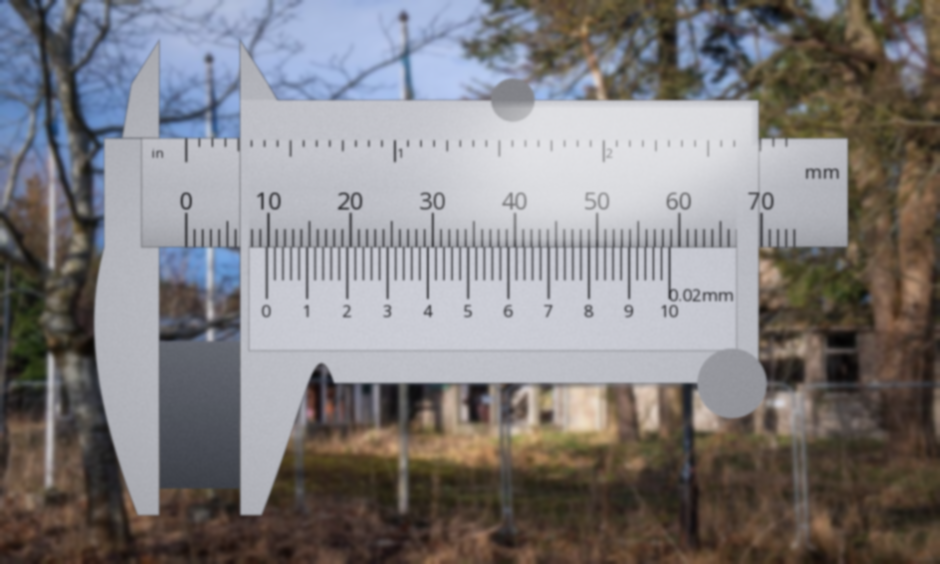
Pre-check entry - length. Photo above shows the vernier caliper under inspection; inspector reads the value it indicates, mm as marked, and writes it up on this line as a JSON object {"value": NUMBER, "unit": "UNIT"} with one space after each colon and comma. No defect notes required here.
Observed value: {"value": 9.8, "unit": "mm"}
